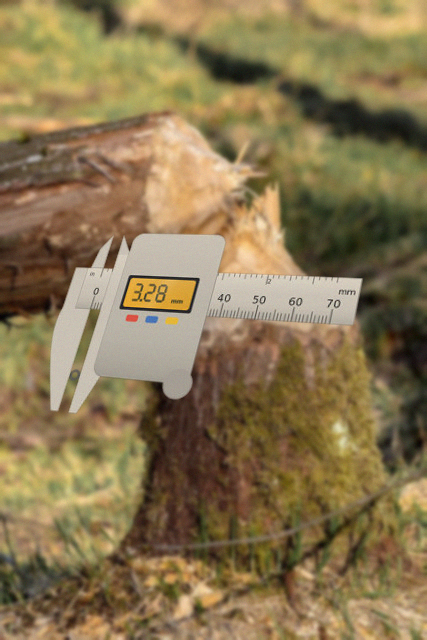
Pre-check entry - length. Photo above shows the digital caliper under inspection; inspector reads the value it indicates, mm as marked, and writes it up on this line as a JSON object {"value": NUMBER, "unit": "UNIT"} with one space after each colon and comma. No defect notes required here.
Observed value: {"value": 3.28, "unit": "mm"}
